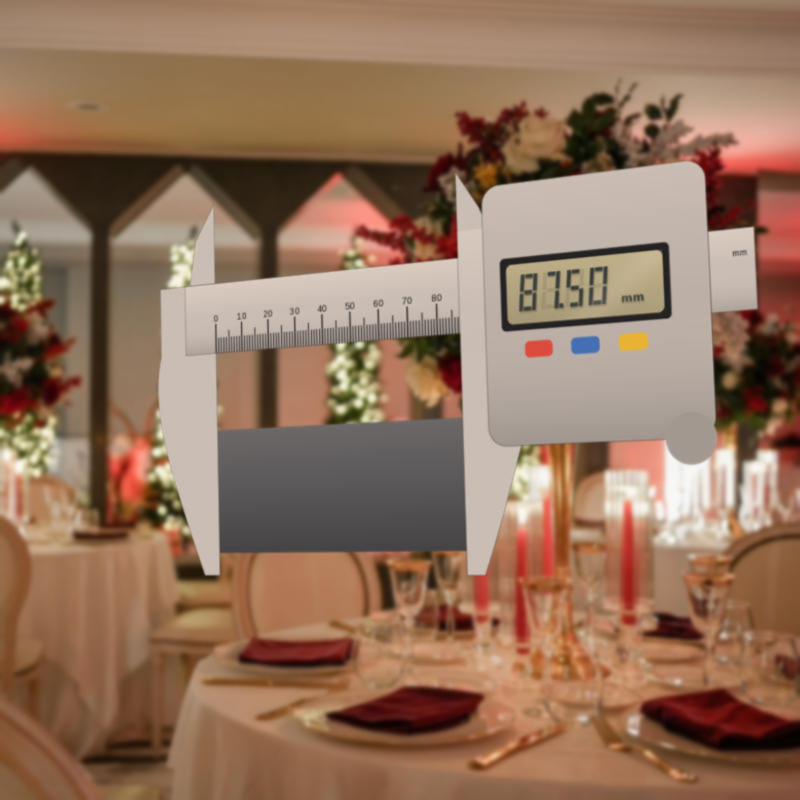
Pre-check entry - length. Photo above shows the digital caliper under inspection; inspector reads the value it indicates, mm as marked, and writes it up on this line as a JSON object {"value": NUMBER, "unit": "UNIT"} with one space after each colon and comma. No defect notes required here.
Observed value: {"value": 87.50, "unit": "mm"}
